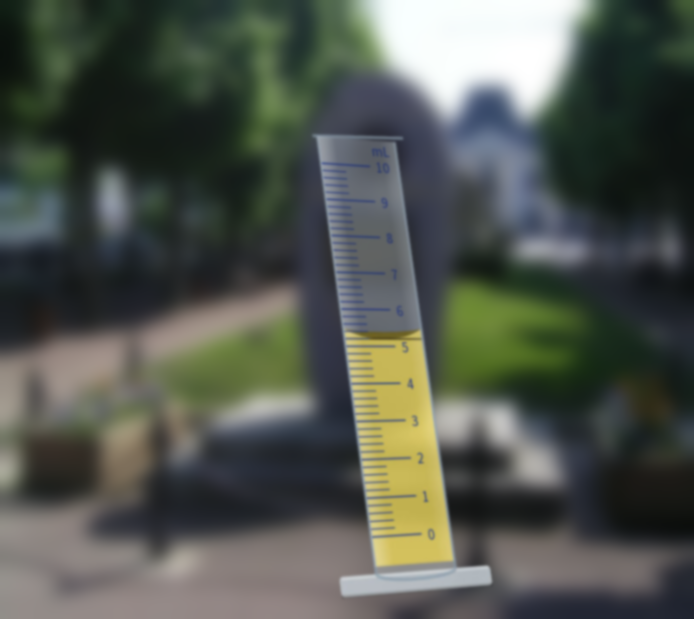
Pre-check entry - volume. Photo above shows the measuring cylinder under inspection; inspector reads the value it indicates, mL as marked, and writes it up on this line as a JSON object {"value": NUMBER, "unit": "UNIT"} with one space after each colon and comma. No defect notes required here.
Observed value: {"value": 5.2, "unit": "mL"}
